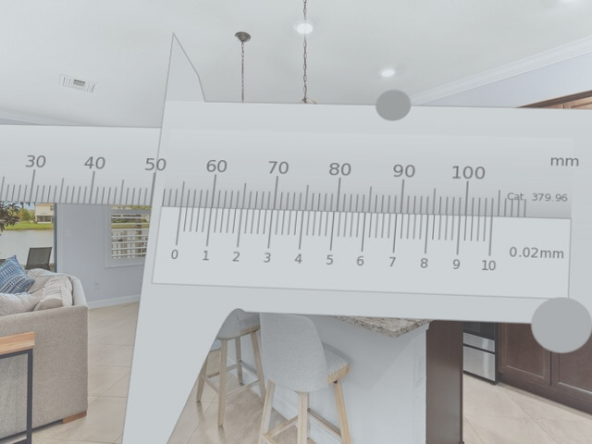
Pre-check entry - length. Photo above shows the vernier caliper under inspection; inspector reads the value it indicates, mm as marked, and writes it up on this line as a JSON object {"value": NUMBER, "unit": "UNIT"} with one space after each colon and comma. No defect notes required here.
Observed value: {"value": 55.0, "unit": "mm"}
